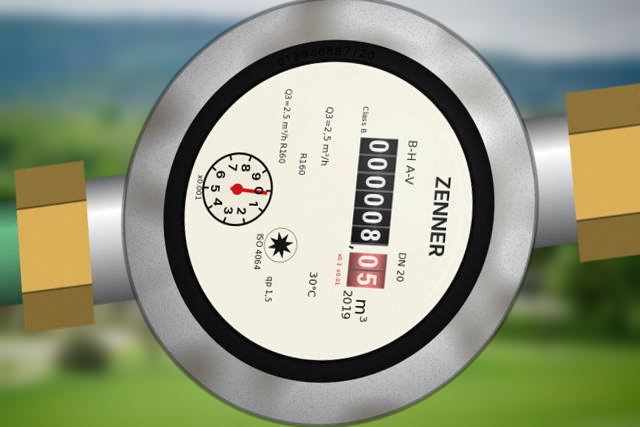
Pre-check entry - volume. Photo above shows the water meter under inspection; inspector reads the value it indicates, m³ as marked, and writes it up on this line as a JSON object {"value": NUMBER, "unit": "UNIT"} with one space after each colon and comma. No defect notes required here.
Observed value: {"value": 8.050, "unit": "m³"}
